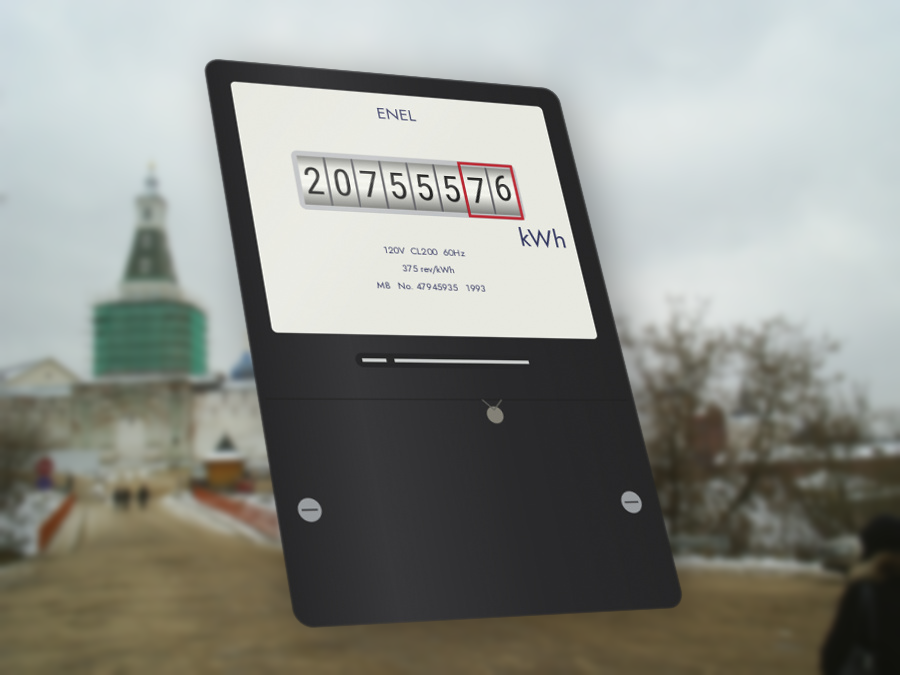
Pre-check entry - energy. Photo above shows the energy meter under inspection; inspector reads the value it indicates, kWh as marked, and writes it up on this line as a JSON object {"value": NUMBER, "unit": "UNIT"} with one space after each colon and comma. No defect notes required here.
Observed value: {"value": 207555.76, "unit": "kWh"}
